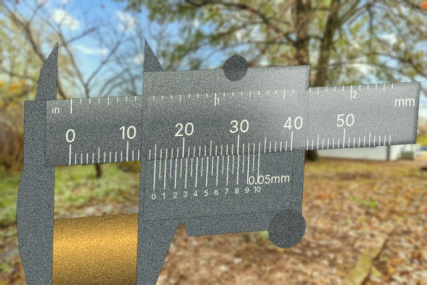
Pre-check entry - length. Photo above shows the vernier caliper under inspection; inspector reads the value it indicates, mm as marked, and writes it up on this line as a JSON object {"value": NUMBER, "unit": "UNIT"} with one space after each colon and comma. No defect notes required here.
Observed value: {"value": 15.0, "unit": "mm"}
